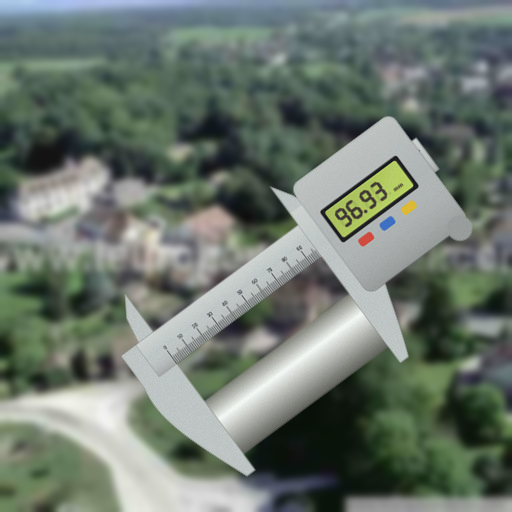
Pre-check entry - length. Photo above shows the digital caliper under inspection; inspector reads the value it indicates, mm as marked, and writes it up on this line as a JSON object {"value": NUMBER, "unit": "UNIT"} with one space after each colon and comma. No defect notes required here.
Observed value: {"value": 96.93, "unit": "mm"}
